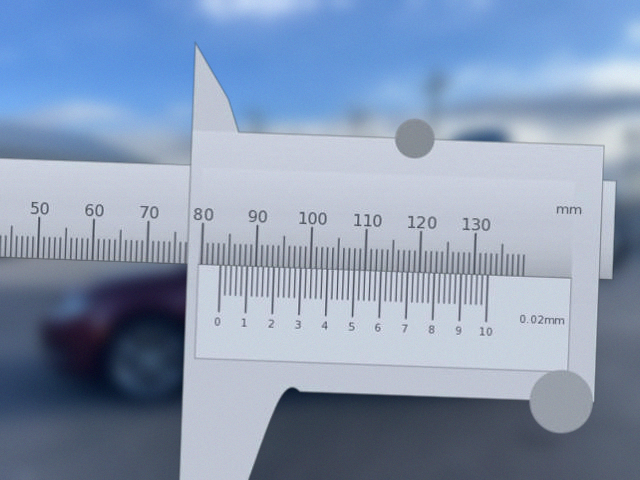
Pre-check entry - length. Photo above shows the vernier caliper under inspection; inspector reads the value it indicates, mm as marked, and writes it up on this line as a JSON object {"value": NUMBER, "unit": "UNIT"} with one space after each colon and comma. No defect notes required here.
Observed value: {"value": 83.5, "unit": "mm"}
